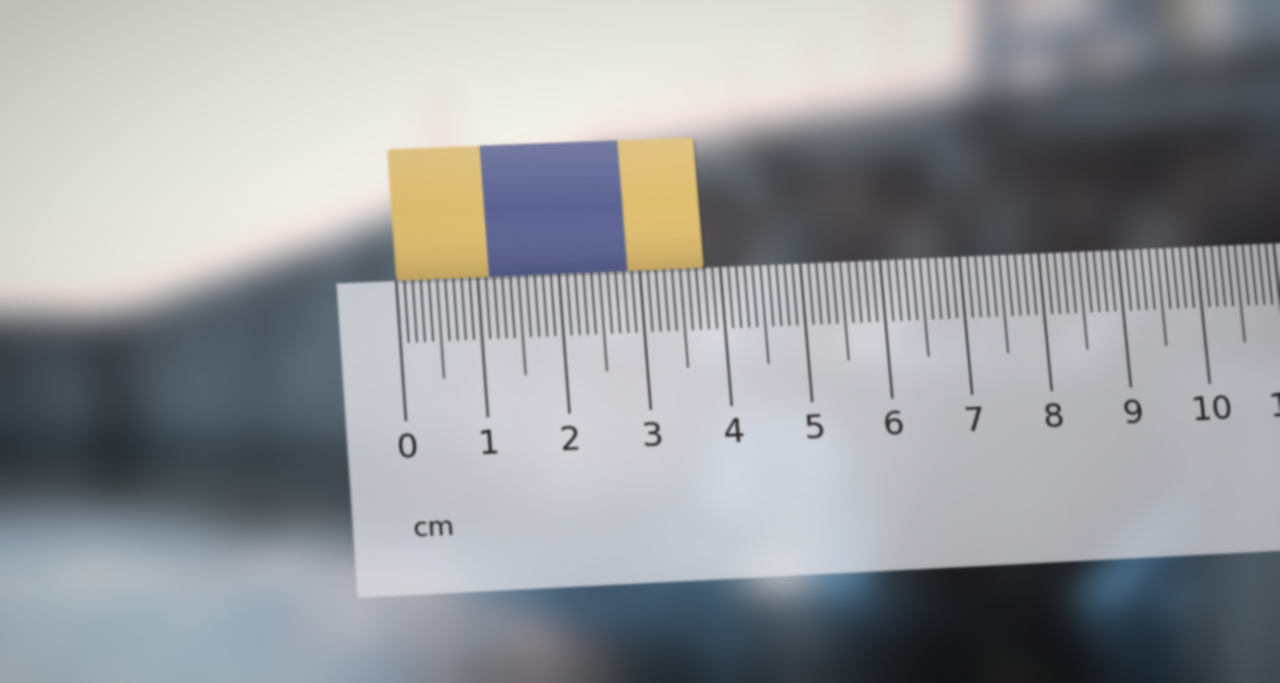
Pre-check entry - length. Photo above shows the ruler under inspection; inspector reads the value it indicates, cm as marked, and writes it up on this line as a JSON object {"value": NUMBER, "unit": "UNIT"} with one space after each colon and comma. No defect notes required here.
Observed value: {"value": 3.8, "unit": "cm"}
